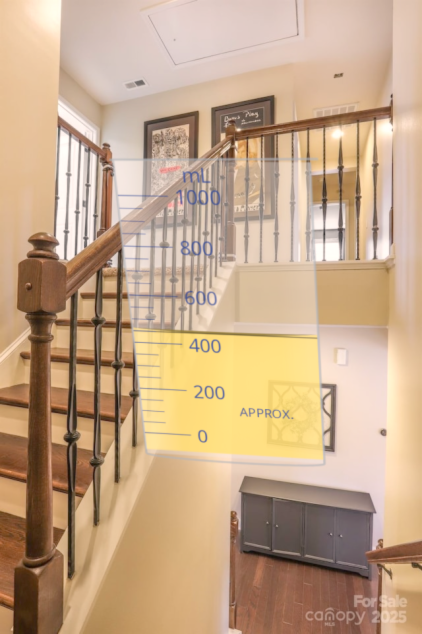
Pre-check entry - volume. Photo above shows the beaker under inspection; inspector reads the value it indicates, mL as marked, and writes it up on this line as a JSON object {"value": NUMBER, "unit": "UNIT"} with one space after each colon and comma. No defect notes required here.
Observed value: {"value": 450, "unit": "mL"}
